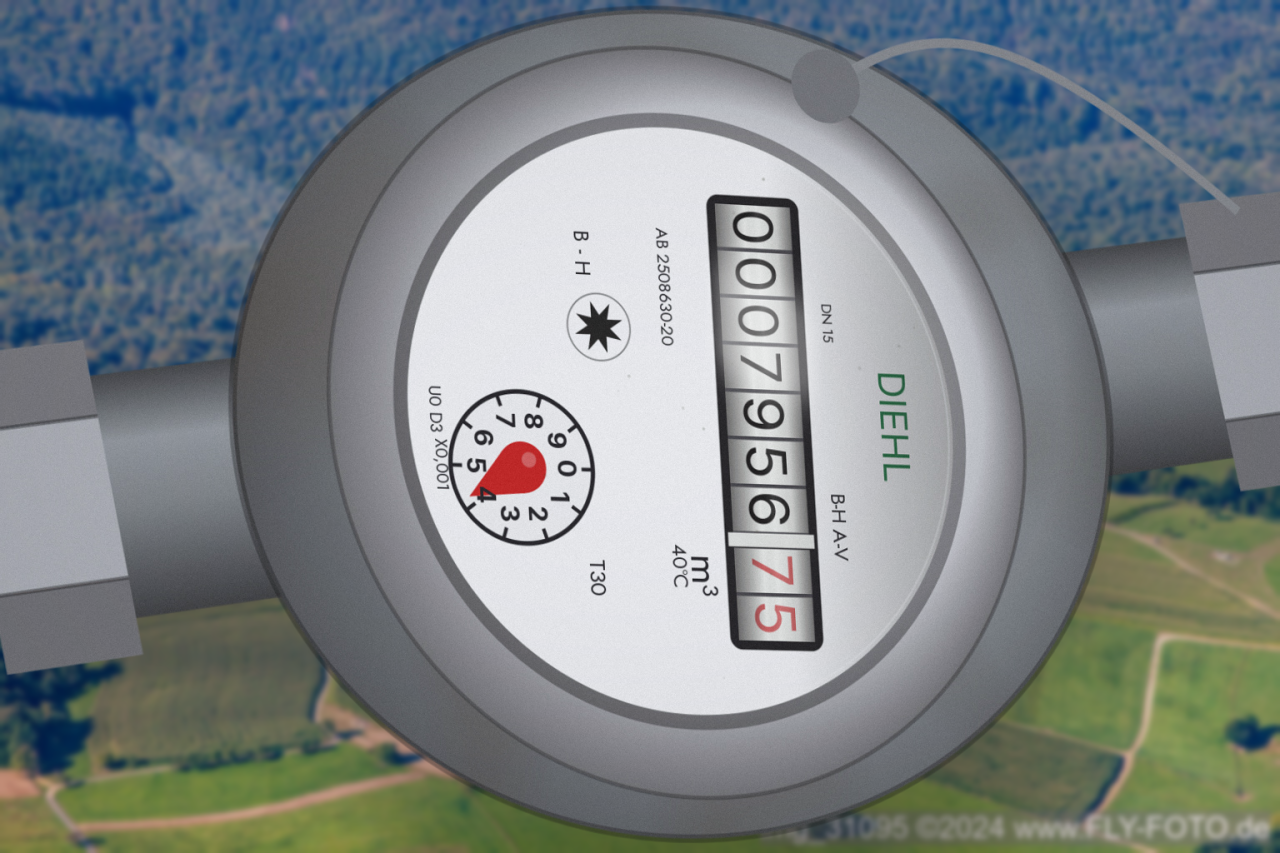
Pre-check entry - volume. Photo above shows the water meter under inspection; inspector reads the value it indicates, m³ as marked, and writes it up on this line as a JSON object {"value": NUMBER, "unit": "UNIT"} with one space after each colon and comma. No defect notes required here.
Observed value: {"value": 7956.754, "unit": "m³"}
